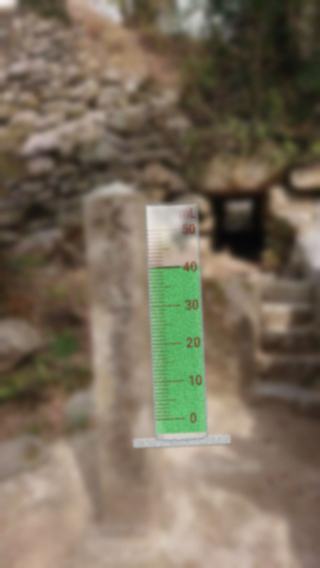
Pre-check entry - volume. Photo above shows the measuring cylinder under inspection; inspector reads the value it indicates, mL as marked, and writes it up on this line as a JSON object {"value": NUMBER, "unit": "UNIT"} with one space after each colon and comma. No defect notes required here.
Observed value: {"value": 40, "unit": "mL"}
